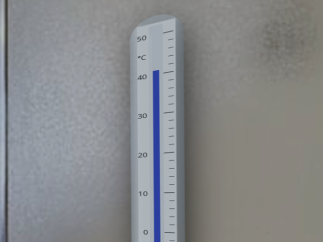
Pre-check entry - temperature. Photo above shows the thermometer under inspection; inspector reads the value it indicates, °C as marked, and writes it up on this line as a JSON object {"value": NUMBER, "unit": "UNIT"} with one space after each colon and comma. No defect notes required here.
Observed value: {"value": 41, "unit": "°C"}
